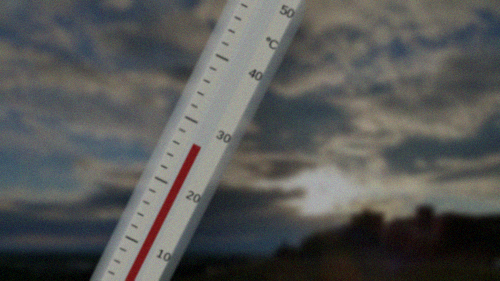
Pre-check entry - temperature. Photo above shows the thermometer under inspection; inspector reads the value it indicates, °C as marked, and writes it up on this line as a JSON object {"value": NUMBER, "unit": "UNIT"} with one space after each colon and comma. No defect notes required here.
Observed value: {"value": 27, "unit": "°C"}
